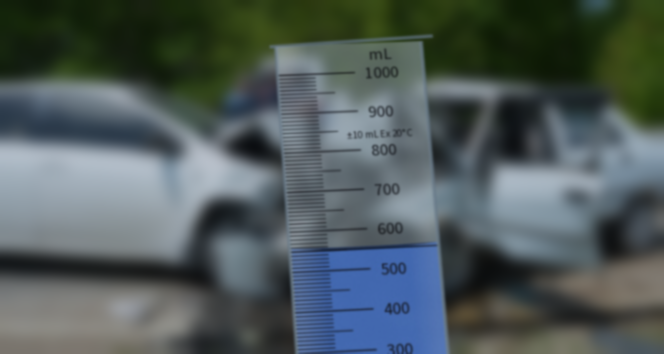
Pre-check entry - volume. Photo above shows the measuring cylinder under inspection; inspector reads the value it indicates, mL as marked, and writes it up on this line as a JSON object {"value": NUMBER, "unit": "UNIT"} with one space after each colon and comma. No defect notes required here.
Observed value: {"value": 550, "unit": "mL"}
